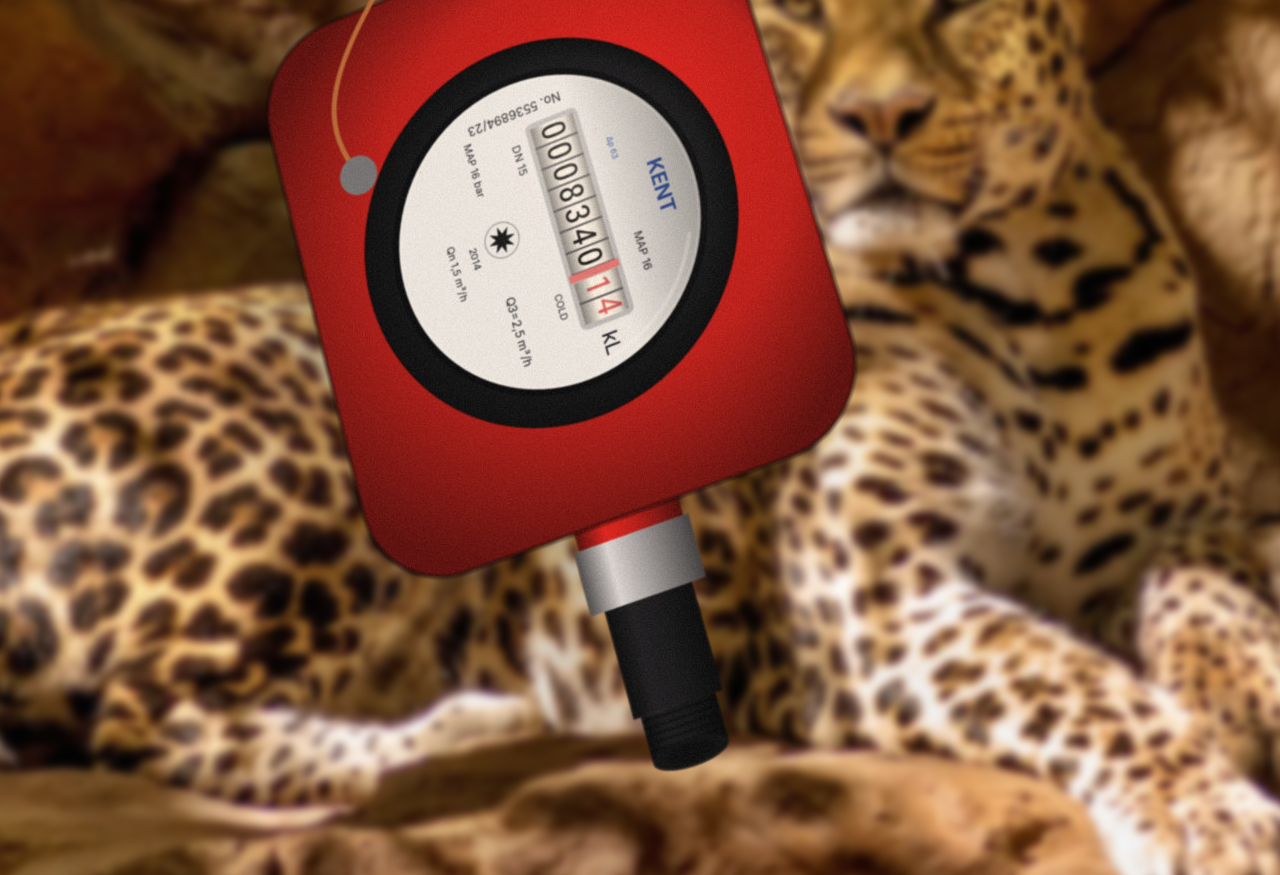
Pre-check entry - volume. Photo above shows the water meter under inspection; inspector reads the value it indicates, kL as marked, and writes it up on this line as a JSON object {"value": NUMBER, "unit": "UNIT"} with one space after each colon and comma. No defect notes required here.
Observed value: {"value": 8340.14, "unit": "kL"}
